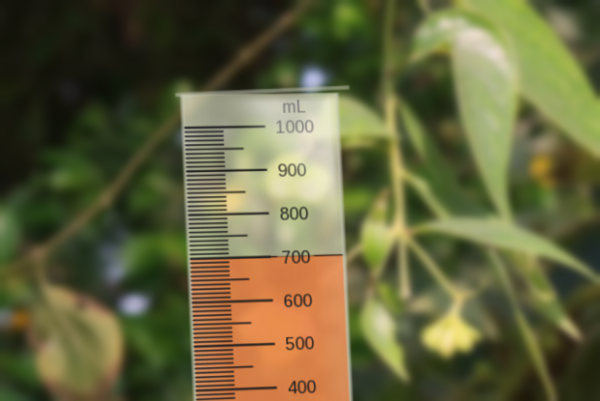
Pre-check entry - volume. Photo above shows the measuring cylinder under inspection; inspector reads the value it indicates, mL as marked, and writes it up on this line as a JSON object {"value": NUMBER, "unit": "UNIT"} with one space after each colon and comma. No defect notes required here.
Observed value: {"value": 700, "unit": "mL"}
